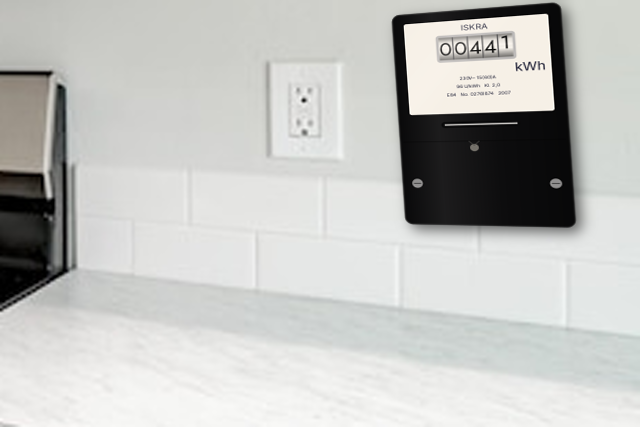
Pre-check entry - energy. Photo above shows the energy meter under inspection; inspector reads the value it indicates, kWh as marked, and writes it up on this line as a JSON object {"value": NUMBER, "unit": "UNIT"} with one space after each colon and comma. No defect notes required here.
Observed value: {"value": 441, "unit": "kWh"}
